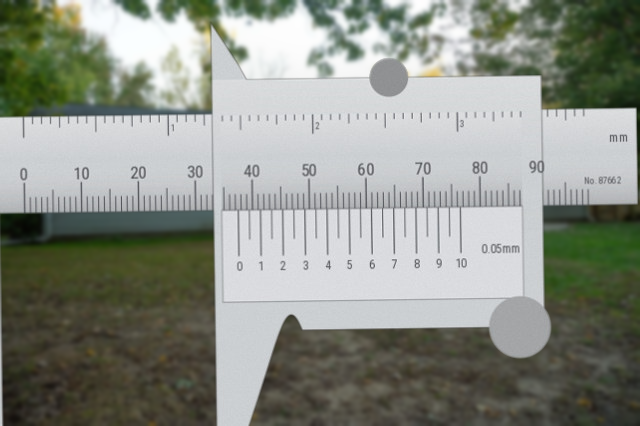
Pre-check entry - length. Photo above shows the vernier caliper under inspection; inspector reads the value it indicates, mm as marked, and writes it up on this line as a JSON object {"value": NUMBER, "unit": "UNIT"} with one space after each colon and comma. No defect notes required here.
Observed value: {"value": 37.5, "unit": "mm"}
